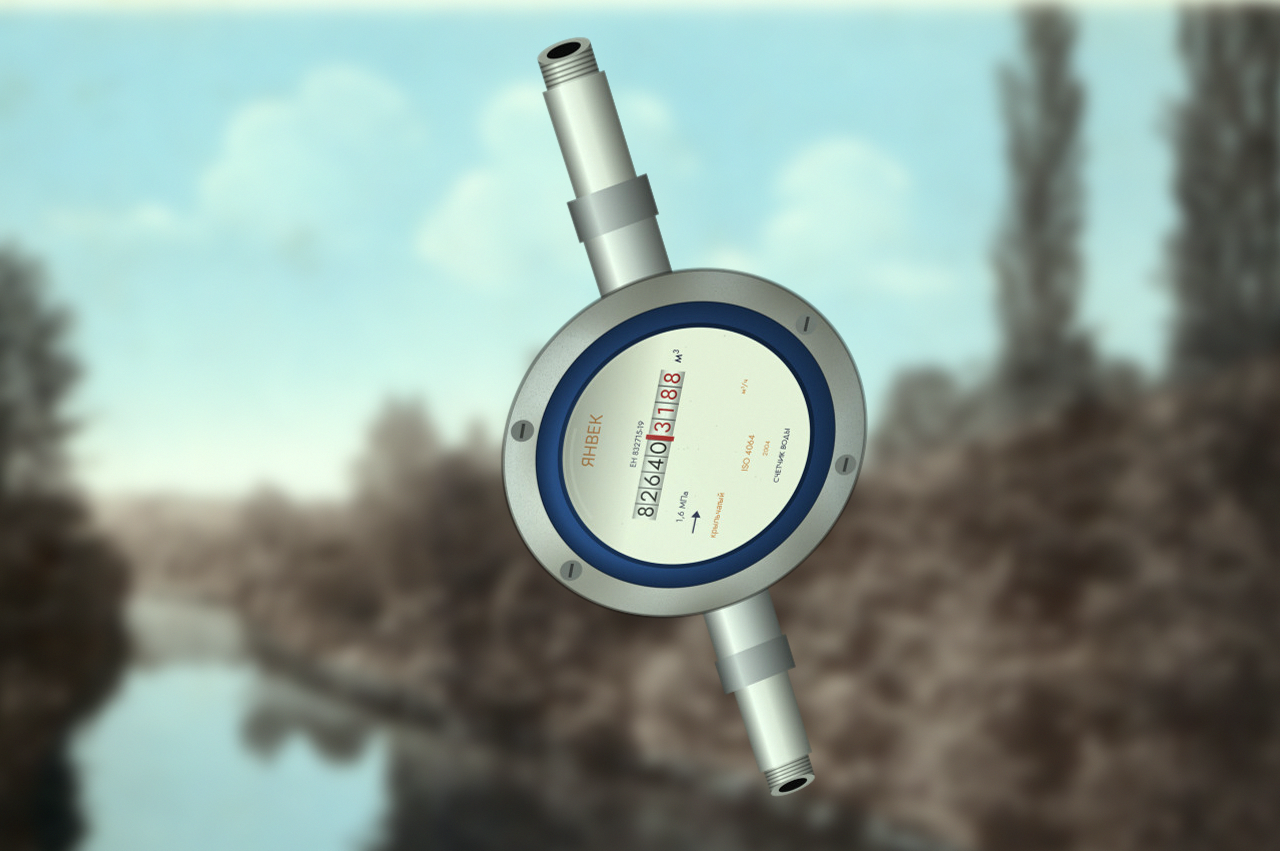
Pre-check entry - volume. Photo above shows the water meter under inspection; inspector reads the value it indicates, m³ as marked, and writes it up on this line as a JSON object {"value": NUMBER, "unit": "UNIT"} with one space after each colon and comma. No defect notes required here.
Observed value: {"value": 82640.3188, "unit": "m³"}
